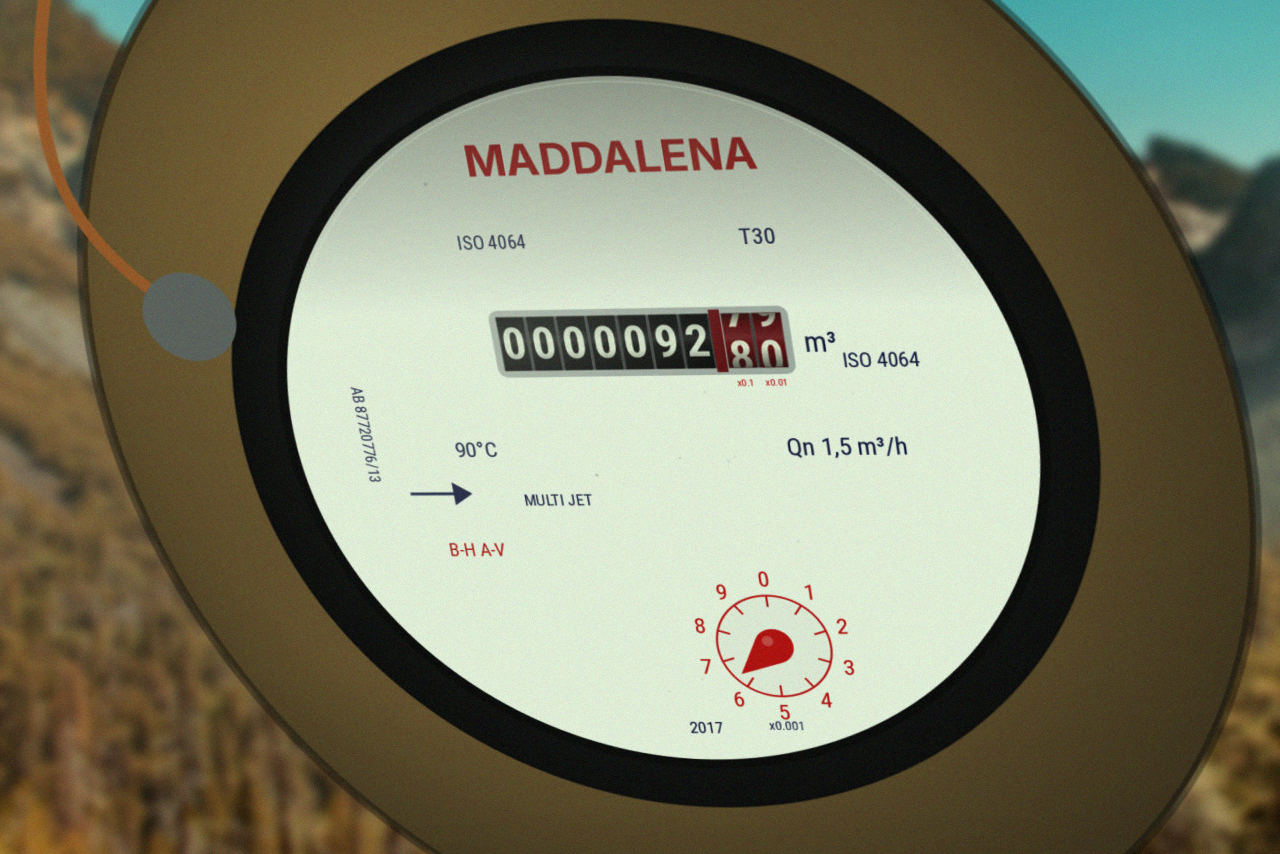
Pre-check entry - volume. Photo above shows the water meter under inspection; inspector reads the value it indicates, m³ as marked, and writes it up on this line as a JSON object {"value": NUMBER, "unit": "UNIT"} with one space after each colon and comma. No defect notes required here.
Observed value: {"value": 92.796, "unit": "m³"}
